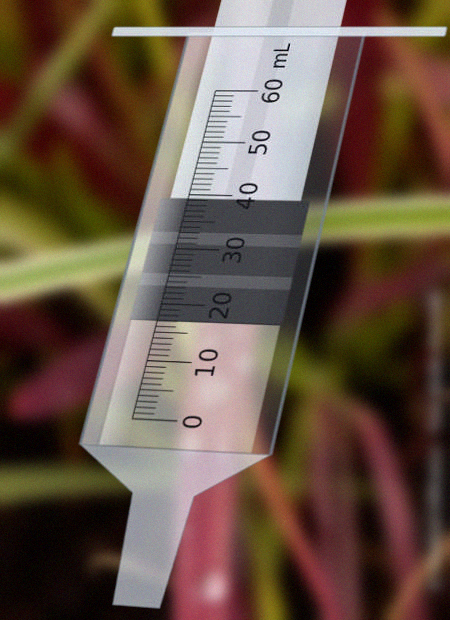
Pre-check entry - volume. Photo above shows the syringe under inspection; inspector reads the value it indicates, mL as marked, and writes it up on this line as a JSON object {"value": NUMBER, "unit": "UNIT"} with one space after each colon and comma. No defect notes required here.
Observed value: {"value": 17, "unit": "mL"}
